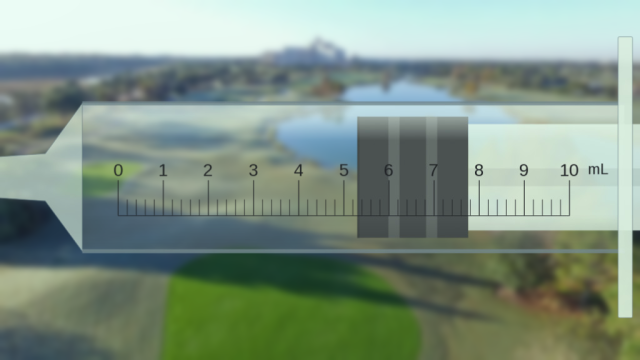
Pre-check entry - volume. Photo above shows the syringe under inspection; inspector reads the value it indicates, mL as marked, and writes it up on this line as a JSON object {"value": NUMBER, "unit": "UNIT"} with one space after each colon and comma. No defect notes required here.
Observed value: {"value": 5.3, "unit": "mL"}
